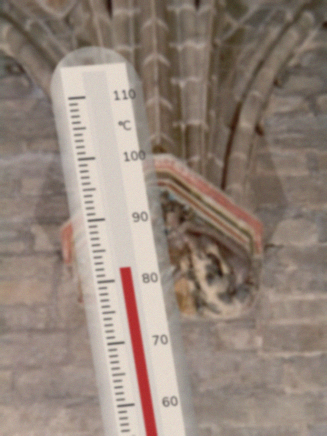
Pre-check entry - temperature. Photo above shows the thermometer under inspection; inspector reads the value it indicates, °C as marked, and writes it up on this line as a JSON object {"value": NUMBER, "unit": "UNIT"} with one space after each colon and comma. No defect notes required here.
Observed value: {"value": 82, "unit": "°C"}
